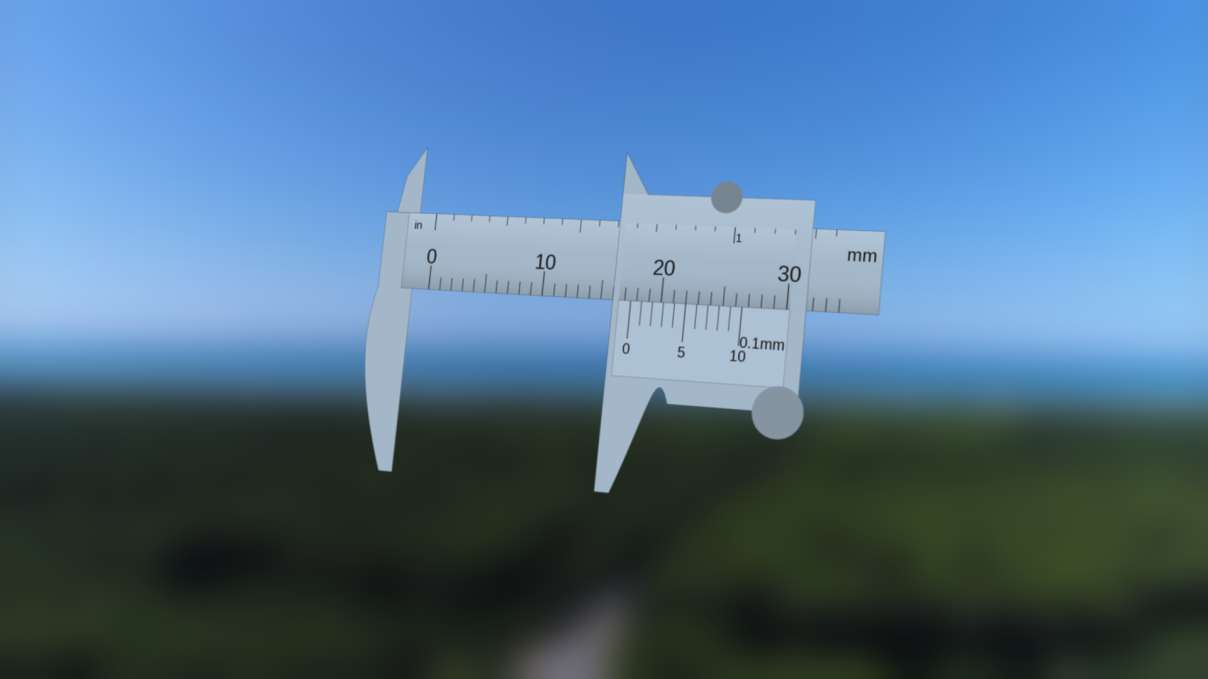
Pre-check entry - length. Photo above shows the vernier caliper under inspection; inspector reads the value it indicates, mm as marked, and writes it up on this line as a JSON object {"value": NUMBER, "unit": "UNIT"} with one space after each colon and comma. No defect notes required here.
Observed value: {"value": 17.5, "unit": "mm"}
